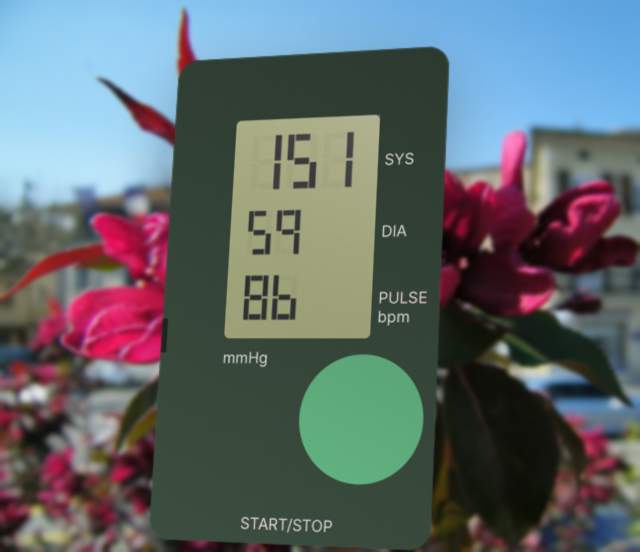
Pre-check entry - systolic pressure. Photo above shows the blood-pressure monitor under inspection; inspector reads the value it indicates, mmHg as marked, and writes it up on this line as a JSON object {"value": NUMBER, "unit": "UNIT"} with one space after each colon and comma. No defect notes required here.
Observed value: {"value": 151, "unit": "mmHg"}
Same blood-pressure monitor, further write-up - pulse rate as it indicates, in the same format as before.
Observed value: {"value": 86, "unit": "bpm"}
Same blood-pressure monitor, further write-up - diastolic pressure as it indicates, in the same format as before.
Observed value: {"value": 59, "unit": "mmHg"}
